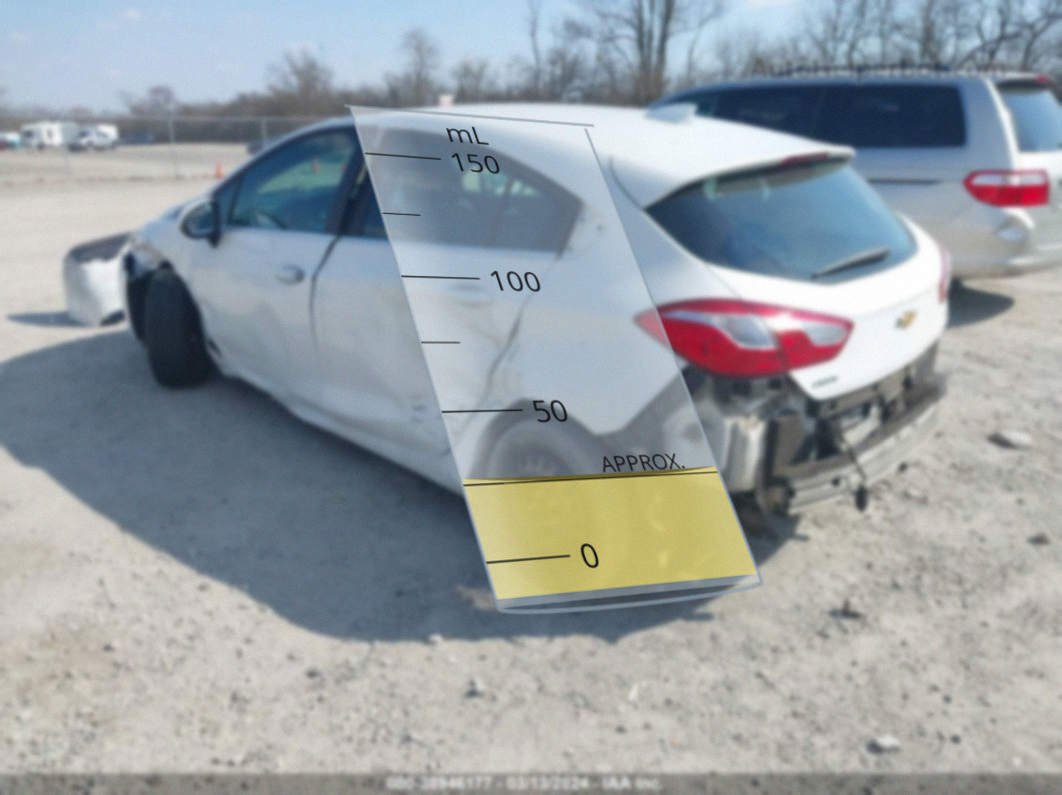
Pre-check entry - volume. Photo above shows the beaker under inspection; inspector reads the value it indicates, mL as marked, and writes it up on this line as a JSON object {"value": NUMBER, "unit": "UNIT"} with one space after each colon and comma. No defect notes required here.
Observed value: {"value": 25, "unit": "mL"}
